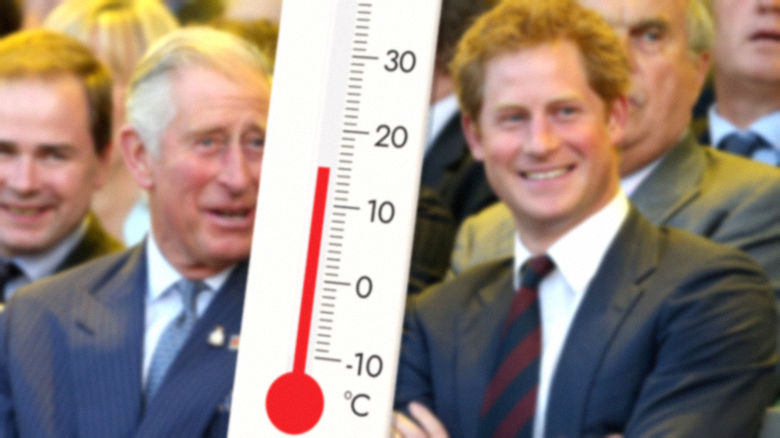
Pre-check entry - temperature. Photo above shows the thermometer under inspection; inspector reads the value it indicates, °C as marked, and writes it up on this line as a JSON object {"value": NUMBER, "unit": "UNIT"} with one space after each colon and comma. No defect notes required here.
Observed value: {"value": 15, "unit": "°C"}
